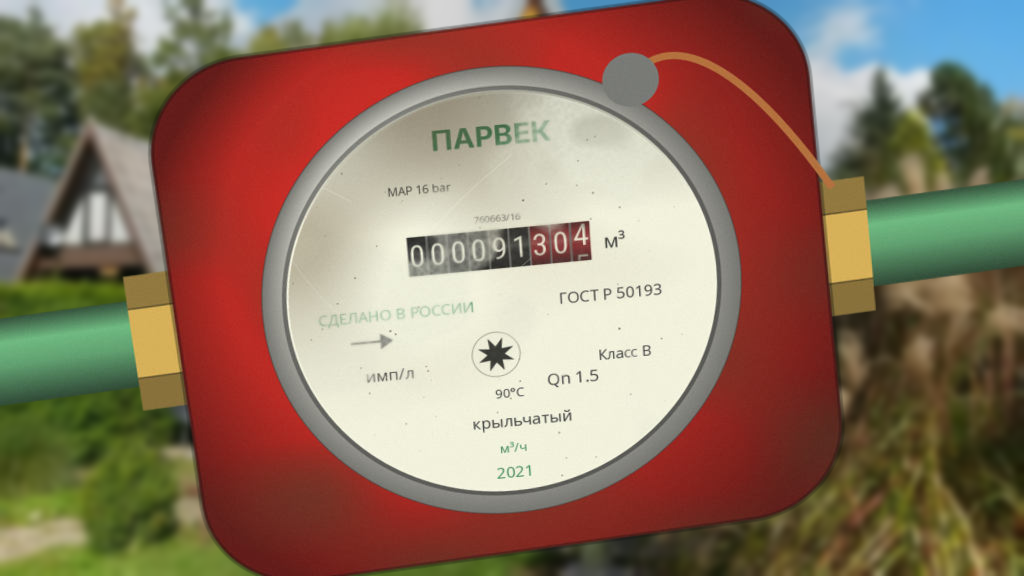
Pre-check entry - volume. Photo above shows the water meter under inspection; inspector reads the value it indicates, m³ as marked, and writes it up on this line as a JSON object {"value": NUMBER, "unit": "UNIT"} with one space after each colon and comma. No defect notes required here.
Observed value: {"value": 91.304, "unit": "m³"}
